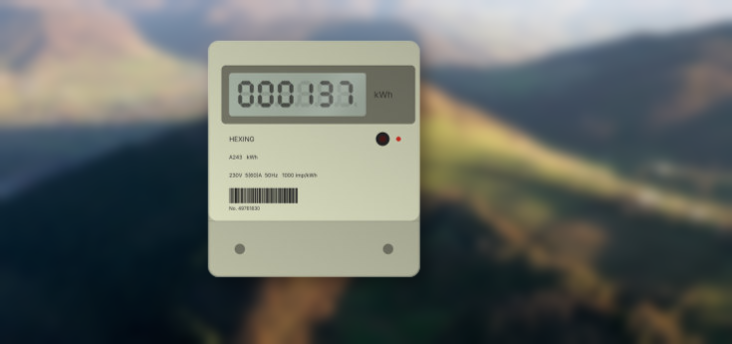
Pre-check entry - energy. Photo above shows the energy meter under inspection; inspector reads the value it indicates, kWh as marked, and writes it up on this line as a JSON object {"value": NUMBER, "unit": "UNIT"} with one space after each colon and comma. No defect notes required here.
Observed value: {"value": 137, "unit": "kWh"}
